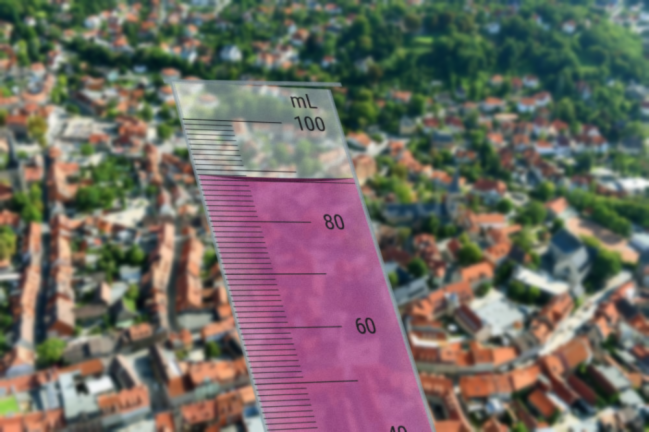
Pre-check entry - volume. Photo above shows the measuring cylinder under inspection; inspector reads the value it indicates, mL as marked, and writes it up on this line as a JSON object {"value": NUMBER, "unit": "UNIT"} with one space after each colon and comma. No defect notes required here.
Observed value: {"value": 88, "unit": "mL"}
